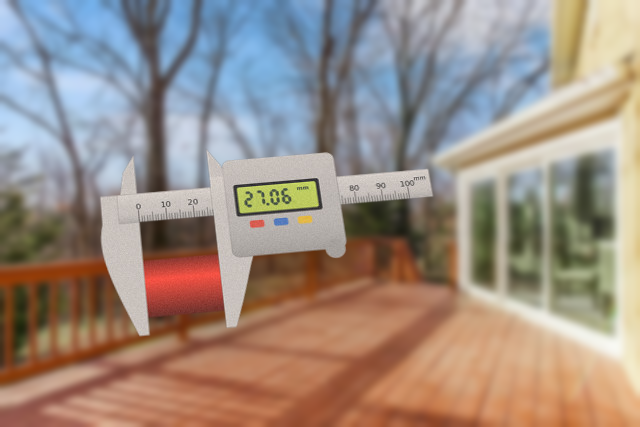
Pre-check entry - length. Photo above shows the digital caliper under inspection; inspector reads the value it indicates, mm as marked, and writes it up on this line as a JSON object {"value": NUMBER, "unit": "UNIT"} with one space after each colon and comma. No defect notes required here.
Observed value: {"value": 27.06, "unit": "mm"}
